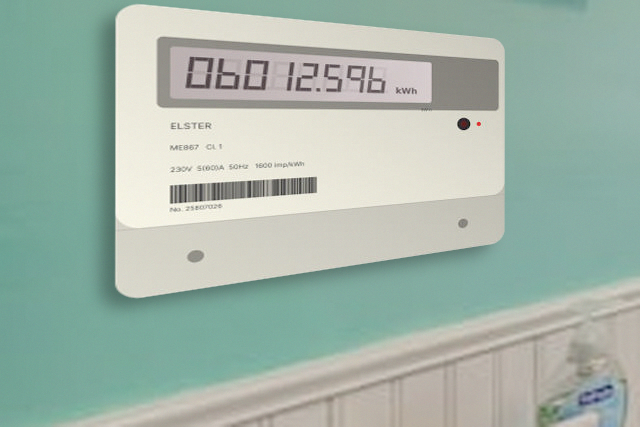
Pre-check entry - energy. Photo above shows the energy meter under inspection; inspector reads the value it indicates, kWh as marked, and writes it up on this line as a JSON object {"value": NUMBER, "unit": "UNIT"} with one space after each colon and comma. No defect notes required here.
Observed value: {"value": 6012.596, "unit": "kWh"}
